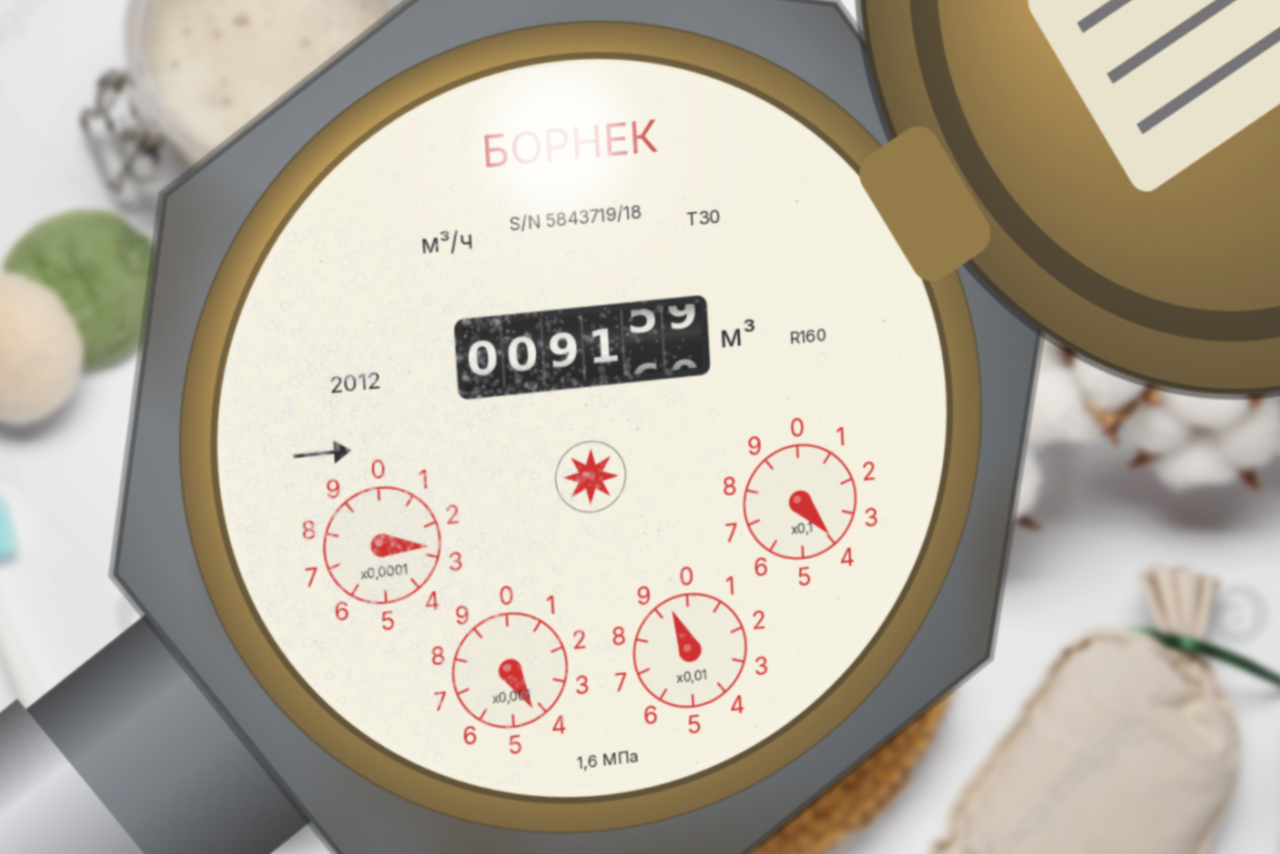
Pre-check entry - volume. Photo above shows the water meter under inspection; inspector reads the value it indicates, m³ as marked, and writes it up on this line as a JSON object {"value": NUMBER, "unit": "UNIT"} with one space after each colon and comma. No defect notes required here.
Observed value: {"value": 9159.3942, "unit": "m³"}
